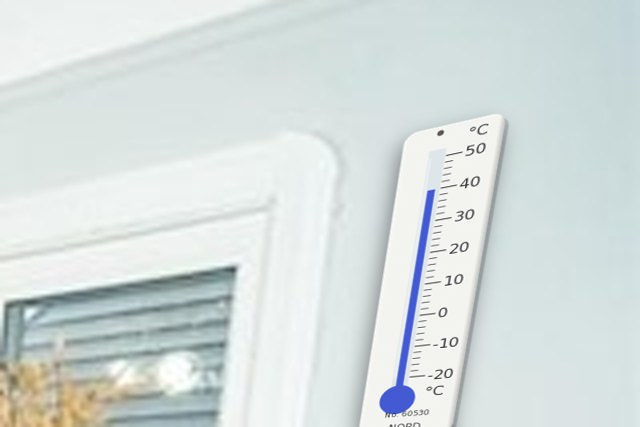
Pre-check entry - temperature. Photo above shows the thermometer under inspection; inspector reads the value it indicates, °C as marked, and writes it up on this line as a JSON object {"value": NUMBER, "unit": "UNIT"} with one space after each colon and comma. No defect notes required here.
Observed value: {"value": 40, "unit": "°C"}
